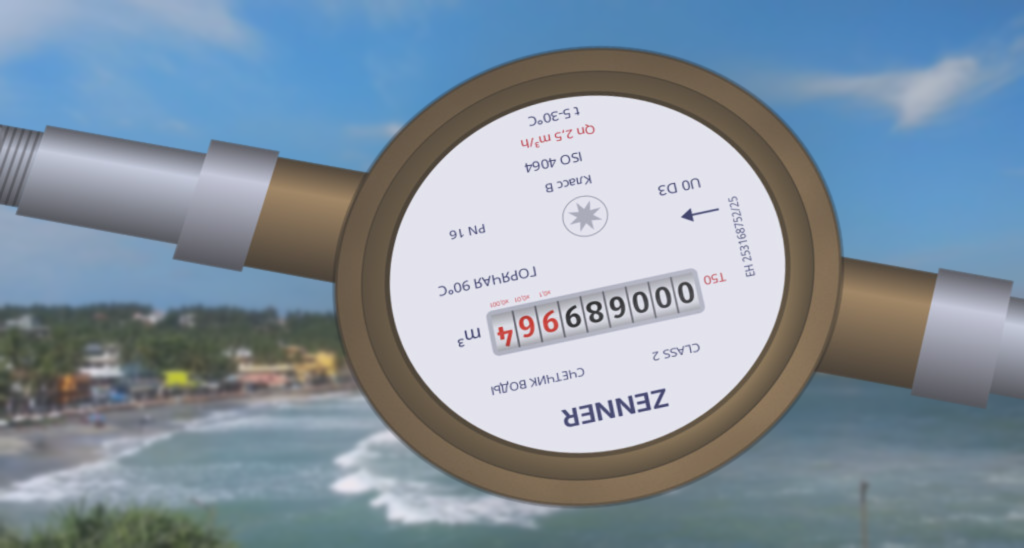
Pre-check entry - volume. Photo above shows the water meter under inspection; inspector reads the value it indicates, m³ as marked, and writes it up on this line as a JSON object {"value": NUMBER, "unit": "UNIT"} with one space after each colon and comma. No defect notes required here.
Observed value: {"value": 689.964, "unit": "m³"}
